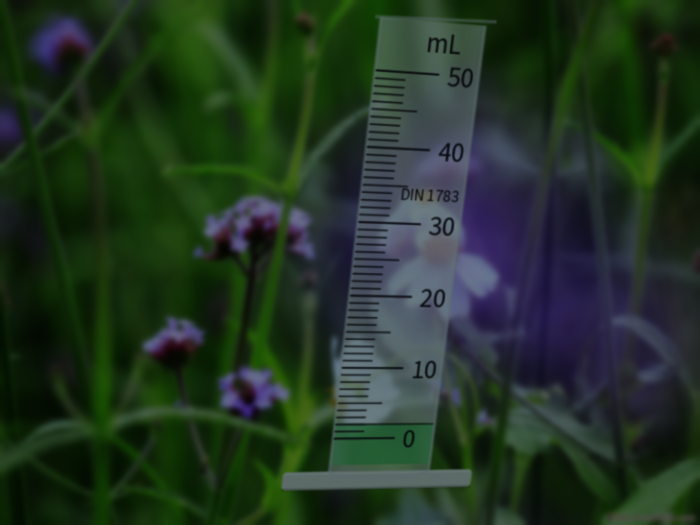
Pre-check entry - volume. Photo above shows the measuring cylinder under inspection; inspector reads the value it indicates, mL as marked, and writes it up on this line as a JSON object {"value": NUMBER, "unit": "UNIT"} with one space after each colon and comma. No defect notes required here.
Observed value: {"value": 2, "unit": "mL"}
